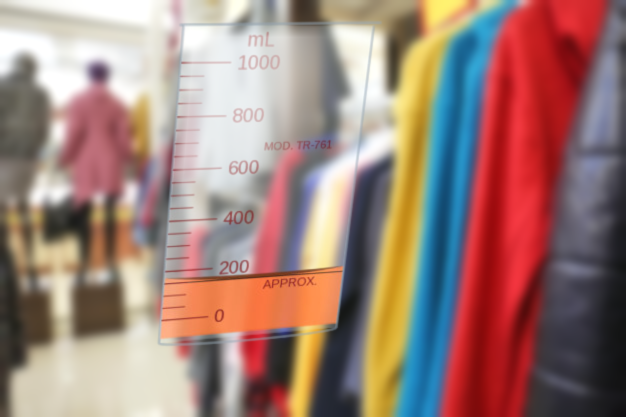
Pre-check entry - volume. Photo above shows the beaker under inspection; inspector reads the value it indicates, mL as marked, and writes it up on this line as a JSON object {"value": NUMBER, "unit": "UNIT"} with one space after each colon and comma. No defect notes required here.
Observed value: {"value": 150, "unit": "mL"}
